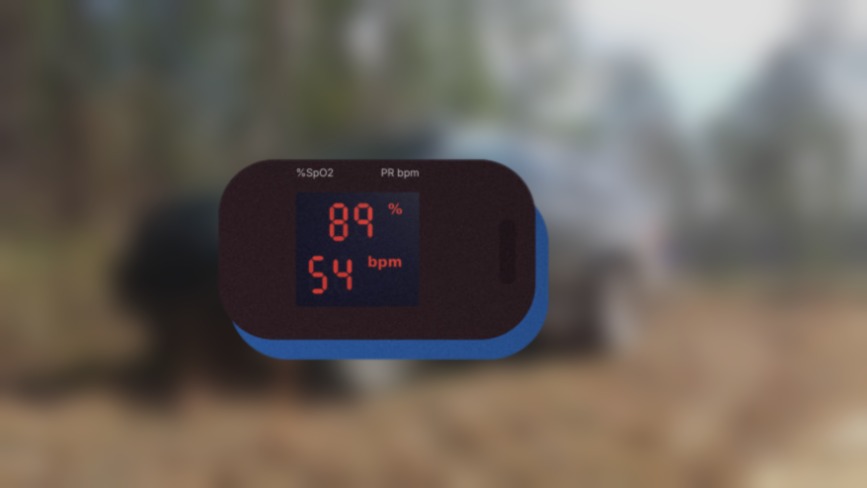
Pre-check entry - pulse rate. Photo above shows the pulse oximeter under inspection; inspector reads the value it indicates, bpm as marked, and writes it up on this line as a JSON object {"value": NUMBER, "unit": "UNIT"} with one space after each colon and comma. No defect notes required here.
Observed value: {"value": 54, "unit": "bpm"}
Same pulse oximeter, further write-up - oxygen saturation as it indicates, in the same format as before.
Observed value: {"value": 89, "unit": "%"}
